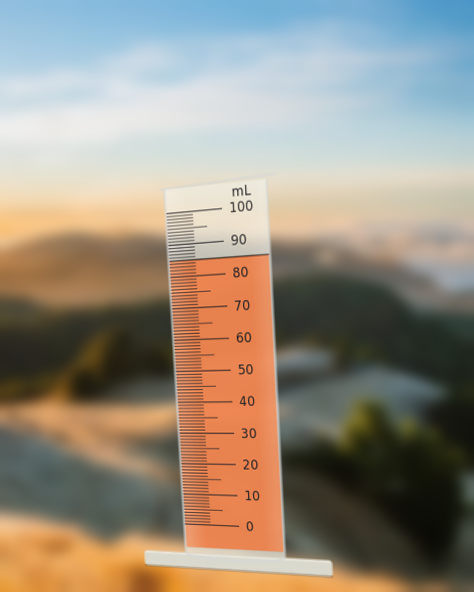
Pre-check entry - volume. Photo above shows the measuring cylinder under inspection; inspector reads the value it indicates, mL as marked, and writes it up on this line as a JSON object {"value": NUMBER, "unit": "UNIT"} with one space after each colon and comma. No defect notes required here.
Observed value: {"value": 85, "unit": "mL"}
